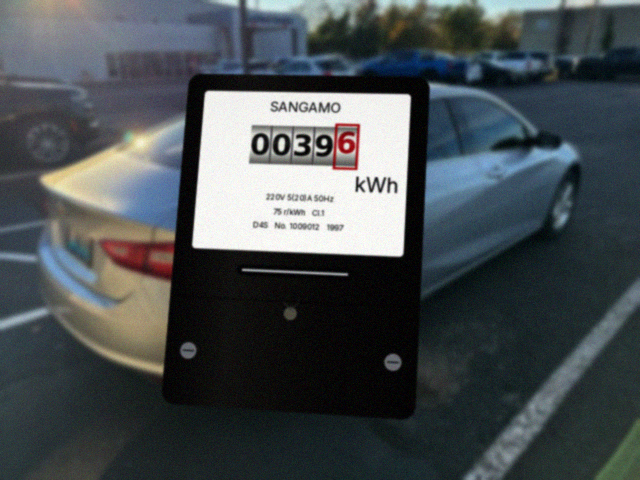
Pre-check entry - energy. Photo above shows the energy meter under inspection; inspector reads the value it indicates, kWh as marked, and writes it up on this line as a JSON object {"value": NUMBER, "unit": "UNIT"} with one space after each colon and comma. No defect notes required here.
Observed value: {"value": 39.6, "unit": "kWh"}
